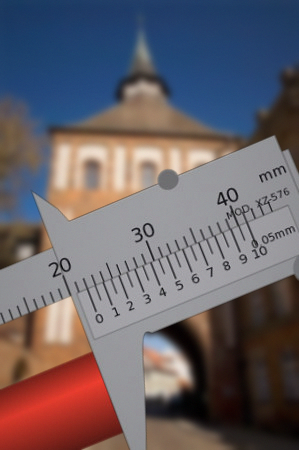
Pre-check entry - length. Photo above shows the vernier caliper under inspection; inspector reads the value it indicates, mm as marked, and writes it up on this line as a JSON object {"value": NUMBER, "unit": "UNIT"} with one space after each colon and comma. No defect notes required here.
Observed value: {"value": 22.0, "unit": "mm"}
